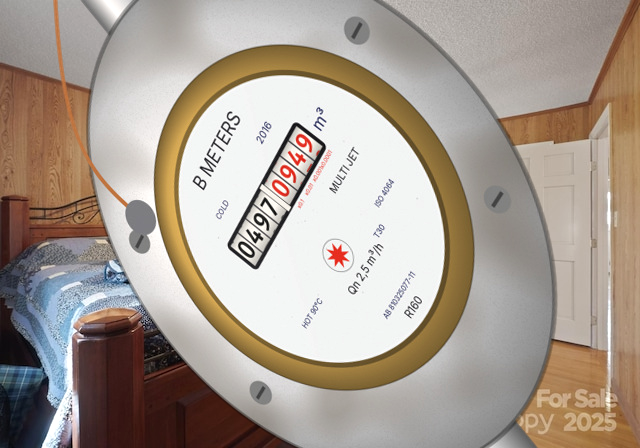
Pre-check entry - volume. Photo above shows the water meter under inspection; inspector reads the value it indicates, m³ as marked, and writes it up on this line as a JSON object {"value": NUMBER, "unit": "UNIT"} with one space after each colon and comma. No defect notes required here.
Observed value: {"value": 497.0949, "unit": "m³"}
